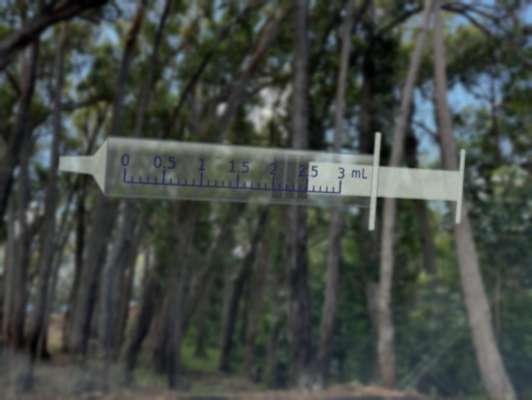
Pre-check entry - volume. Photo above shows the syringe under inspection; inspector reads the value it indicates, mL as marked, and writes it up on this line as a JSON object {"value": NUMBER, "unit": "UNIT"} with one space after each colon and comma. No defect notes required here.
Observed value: {"value": 2, "unit": "mL"}
